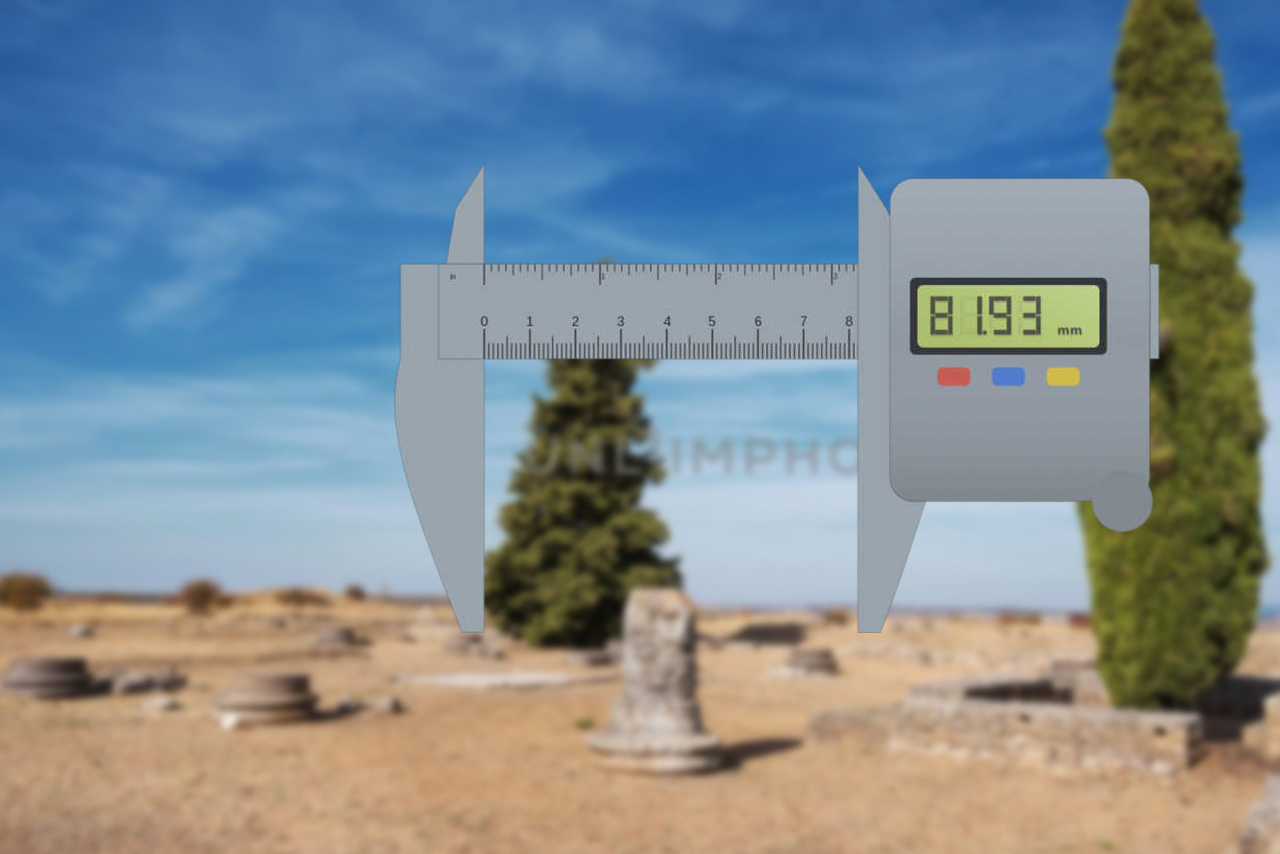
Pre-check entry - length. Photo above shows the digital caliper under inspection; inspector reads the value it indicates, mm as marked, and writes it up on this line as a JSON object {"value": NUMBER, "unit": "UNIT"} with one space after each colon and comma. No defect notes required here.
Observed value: {"value": 81.93, "unit": "mm"}
